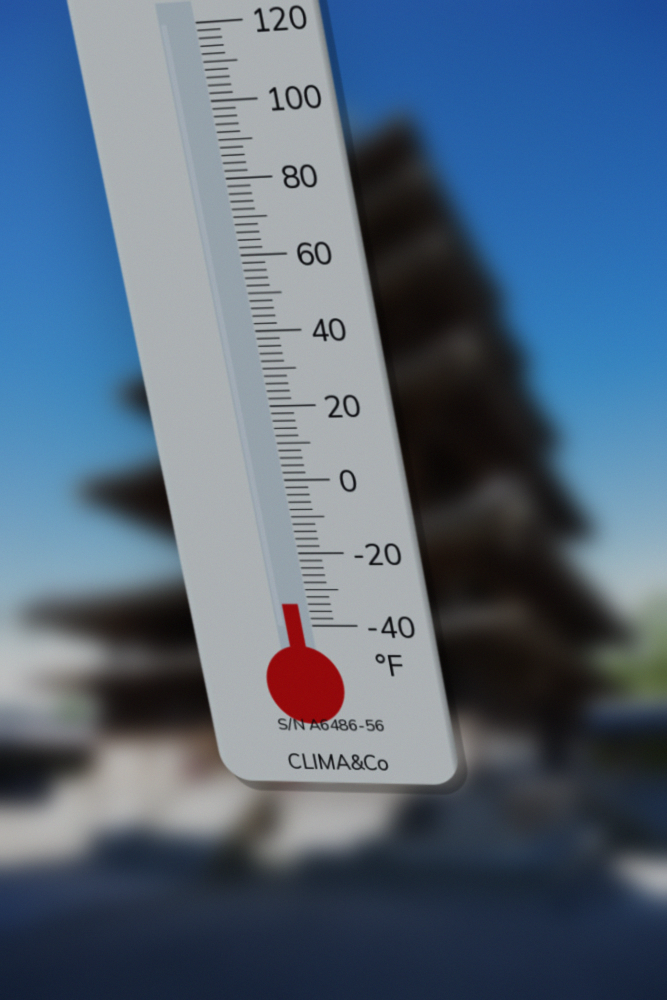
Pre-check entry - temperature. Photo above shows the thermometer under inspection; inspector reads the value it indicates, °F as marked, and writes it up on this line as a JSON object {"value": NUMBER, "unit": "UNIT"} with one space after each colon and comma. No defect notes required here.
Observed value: {"value": -34, "unit": "°F"}
